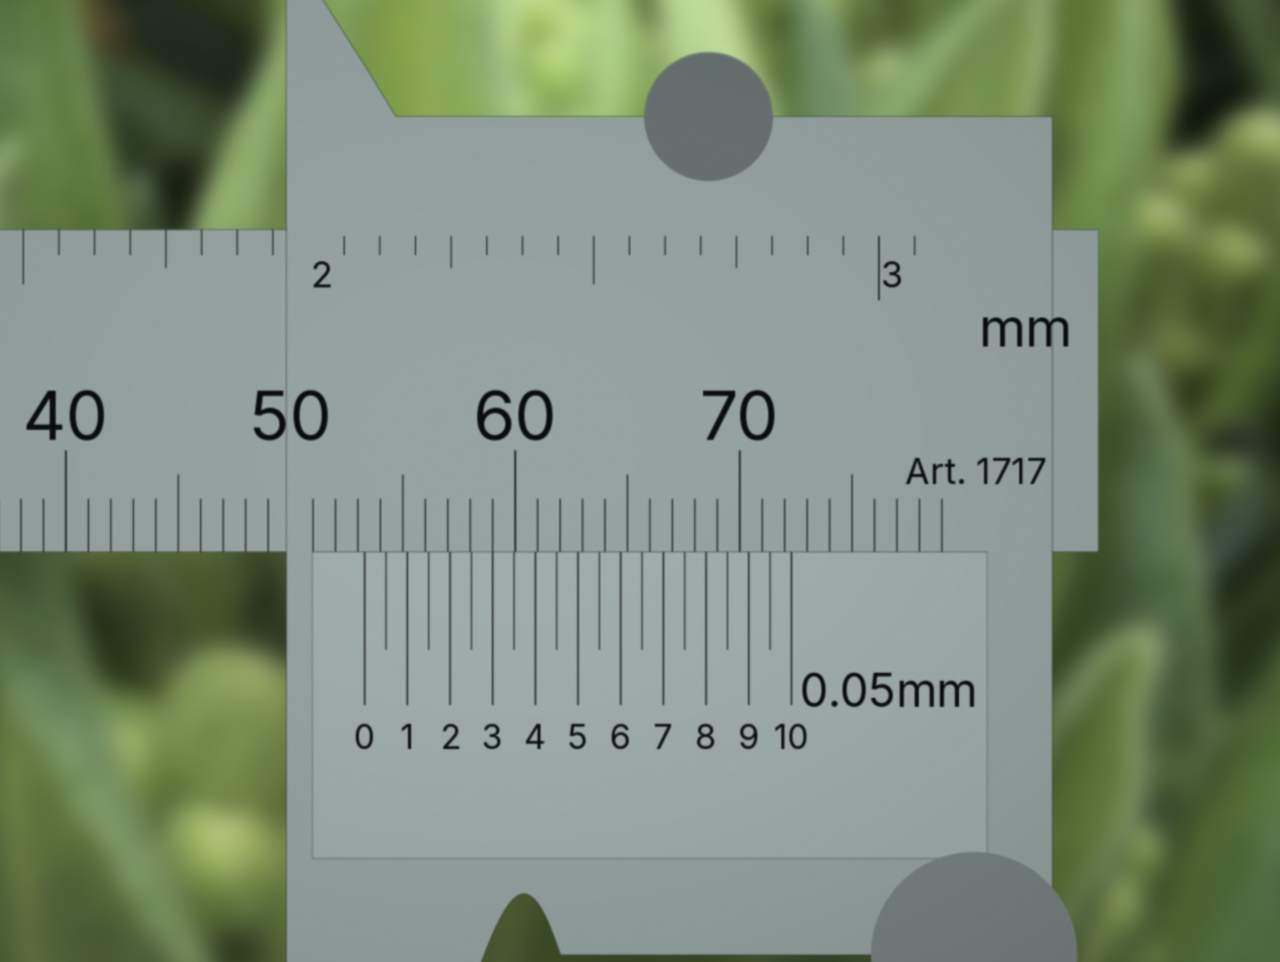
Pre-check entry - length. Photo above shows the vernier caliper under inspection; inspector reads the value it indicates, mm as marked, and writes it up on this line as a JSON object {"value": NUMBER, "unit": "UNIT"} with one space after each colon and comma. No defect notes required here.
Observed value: {"value": 53.3, "unit": "mm"}
